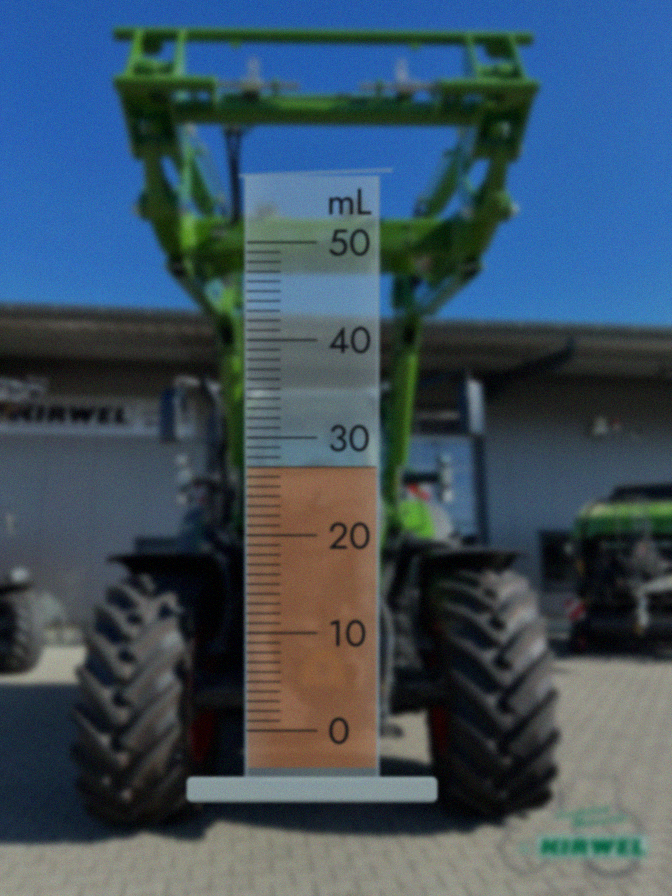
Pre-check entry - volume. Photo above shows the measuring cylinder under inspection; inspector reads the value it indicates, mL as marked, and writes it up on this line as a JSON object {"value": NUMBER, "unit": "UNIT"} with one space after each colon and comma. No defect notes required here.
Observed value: {"value": 27, "unit": "mL"}
